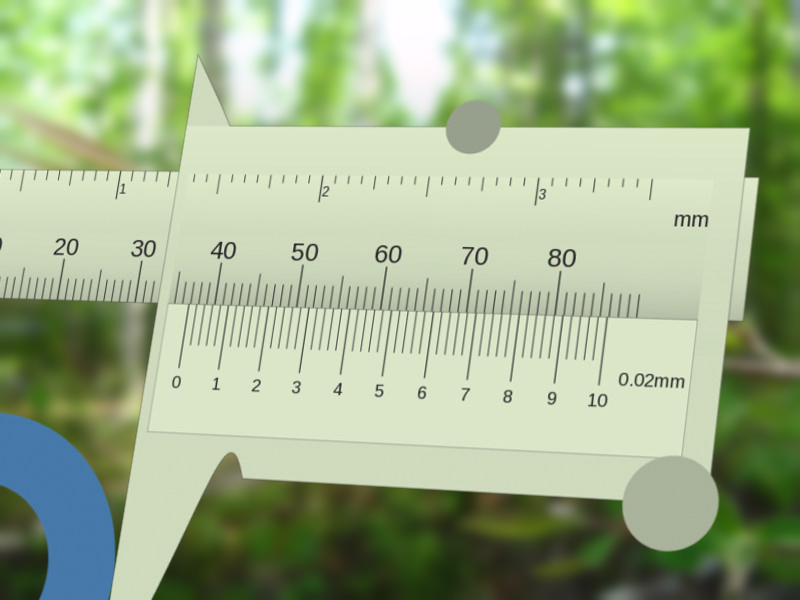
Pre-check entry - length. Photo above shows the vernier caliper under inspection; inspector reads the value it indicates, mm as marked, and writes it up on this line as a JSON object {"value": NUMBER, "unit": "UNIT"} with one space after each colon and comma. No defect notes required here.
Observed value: {"value": 36.8, "unit": "mm"}
